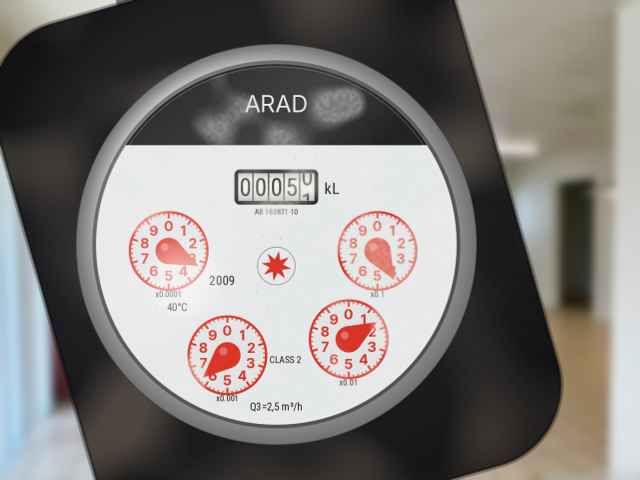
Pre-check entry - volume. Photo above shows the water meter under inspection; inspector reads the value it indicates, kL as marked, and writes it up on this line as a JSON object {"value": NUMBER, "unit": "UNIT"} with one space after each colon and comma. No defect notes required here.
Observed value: {"value": 50.4163, "unit": "kL"}
